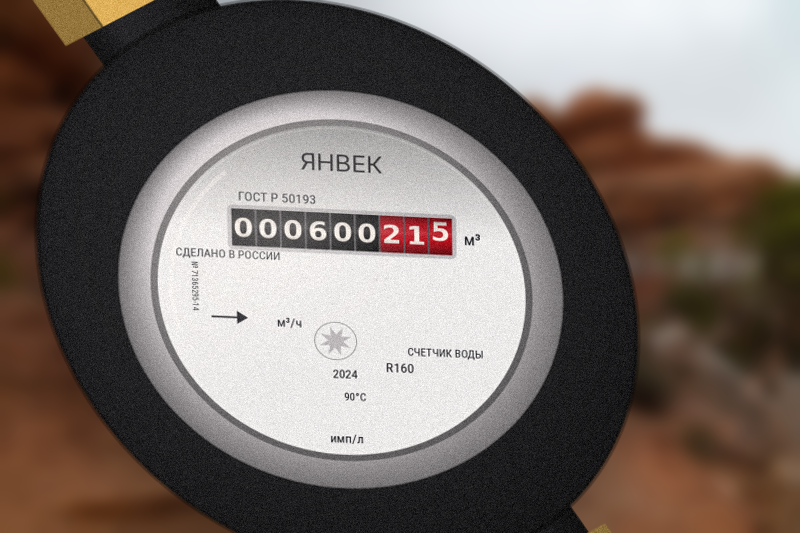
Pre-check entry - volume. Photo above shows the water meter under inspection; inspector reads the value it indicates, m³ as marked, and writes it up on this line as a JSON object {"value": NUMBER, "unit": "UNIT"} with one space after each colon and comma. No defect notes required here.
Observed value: {"value": 600.215, "unit": "m³"}
